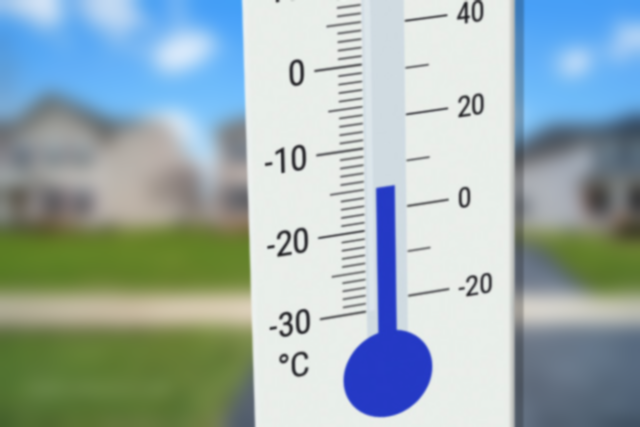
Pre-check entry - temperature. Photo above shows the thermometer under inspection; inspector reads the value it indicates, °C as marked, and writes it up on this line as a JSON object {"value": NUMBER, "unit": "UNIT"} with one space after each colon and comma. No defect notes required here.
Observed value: {"value": -15, "unit": "°C"}
